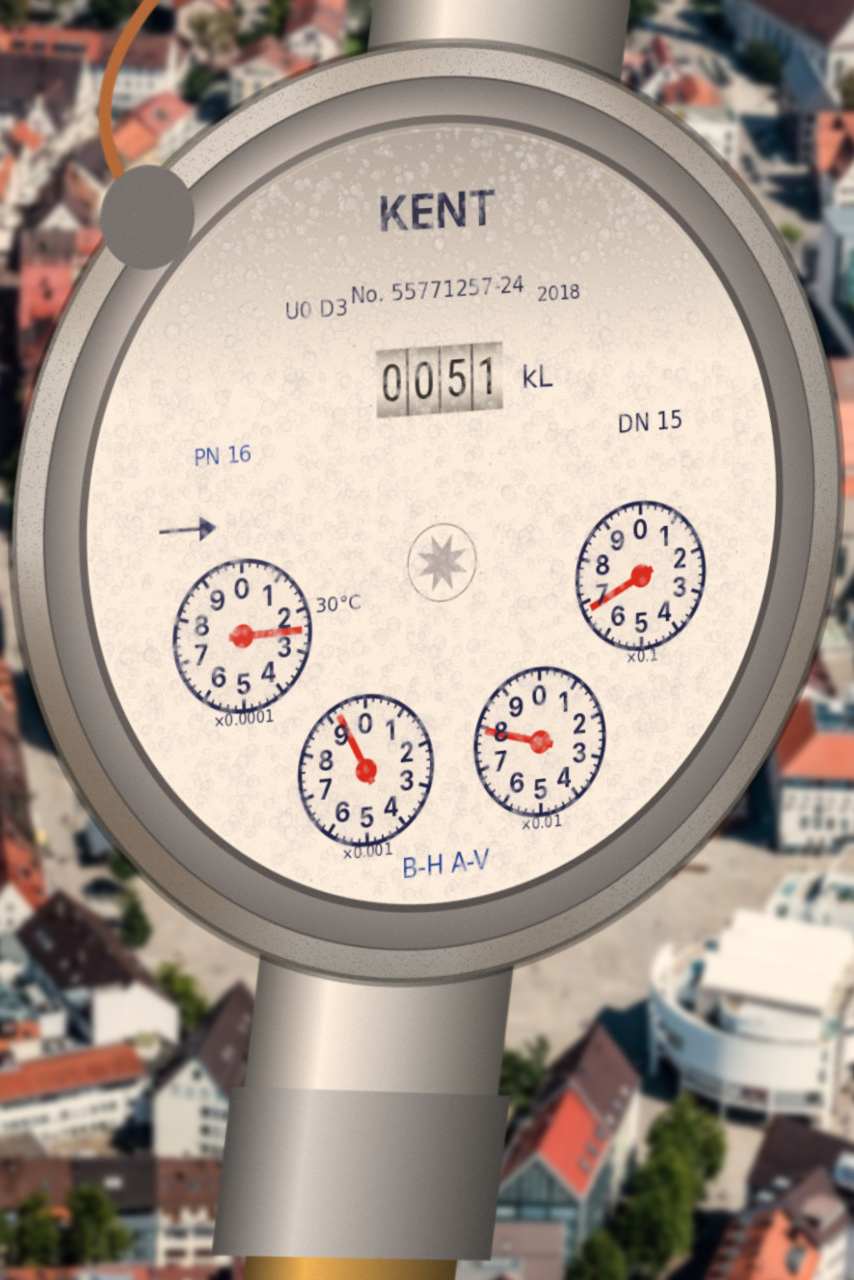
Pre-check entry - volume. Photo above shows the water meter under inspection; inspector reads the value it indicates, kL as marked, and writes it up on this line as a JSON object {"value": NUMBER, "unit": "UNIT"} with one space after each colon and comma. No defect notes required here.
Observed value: {"value": 51.6792, "unit": "kL"}
